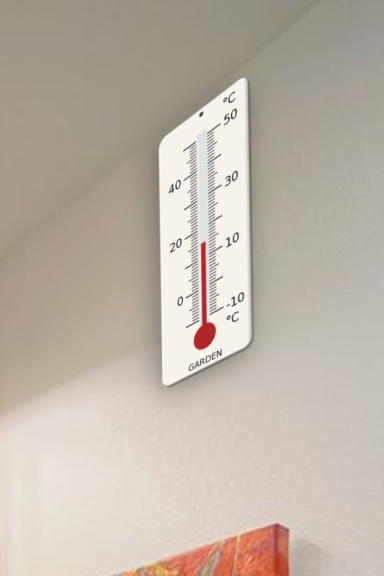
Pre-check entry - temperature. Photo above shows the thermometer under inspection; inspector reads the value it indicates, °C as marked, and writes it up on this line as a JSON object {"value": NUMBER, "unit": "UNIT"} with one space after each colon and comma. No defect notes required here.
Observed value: {"value": 15, "unit": "°C"}
